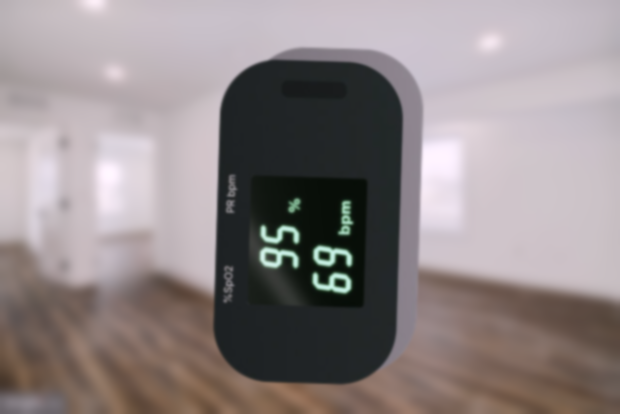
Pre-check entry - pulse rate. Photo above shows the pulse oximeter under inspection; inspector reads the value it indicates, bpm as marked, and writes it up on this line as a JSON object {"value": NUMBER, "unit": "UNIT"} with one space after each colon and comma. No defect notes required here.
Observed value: {"value": 69, "unit": "bpm"}
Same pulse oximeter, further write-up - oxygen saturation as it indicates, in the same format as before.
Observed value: {"value": 95, "unit": "%"}
